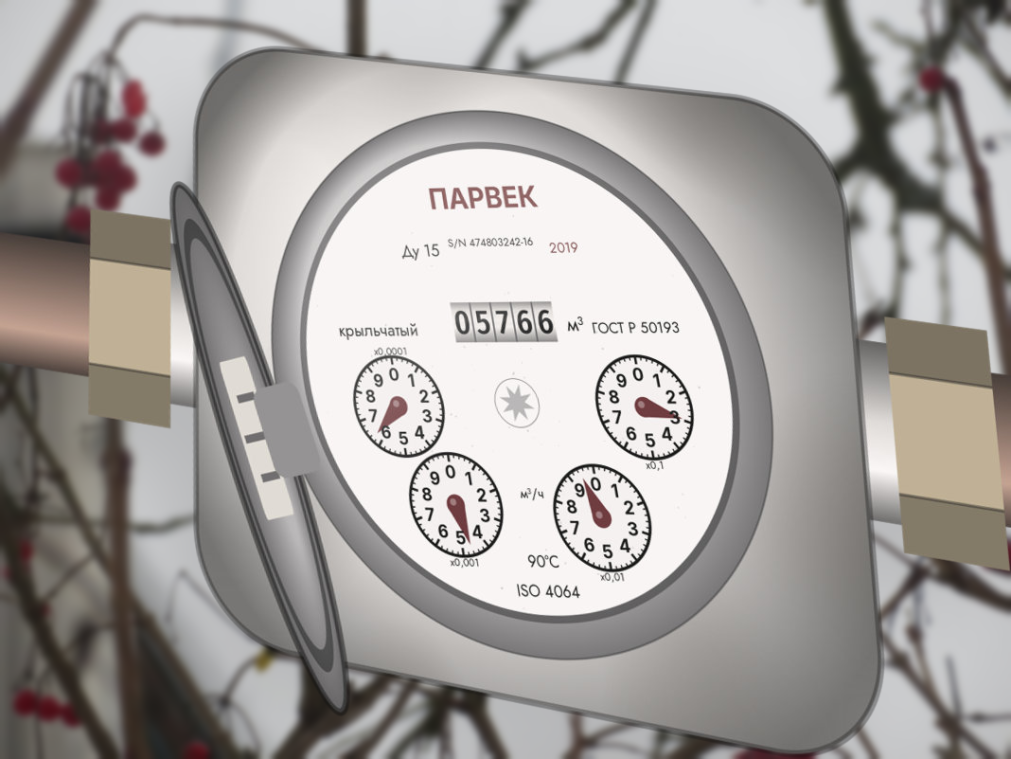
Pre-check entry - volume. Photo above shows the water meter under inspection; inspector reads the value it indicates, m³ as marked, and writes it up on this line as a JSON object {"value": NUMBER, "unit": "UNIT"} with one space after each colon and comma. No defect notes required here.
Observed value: {"value": 5766.2946, "unit": "m³"}
